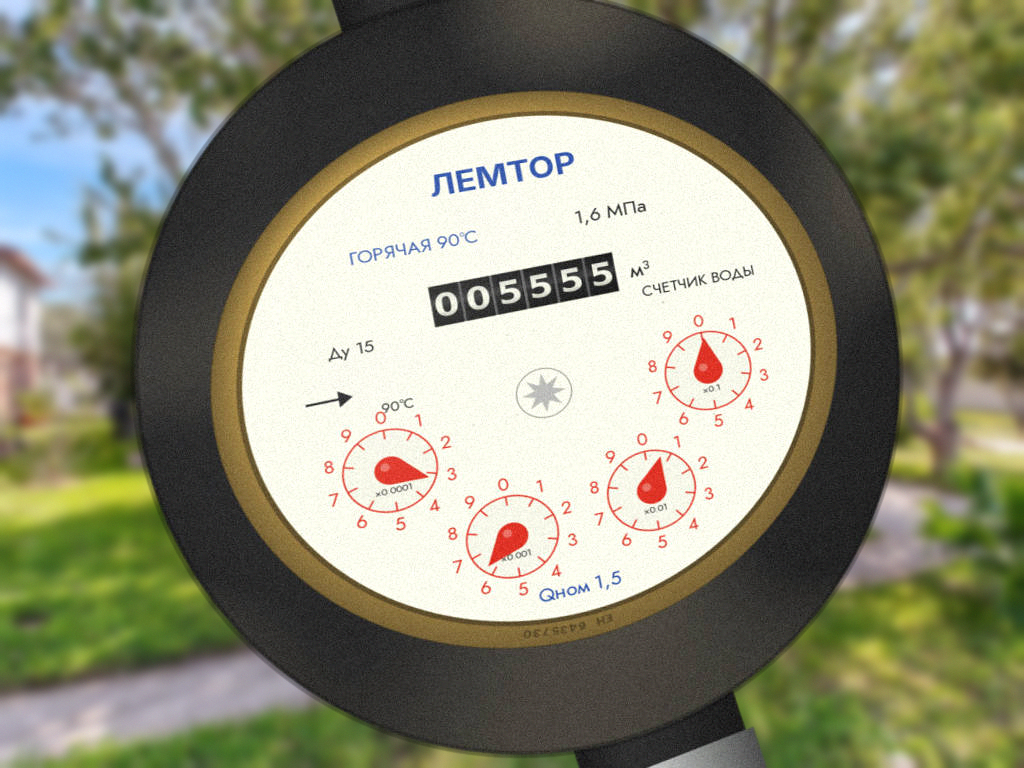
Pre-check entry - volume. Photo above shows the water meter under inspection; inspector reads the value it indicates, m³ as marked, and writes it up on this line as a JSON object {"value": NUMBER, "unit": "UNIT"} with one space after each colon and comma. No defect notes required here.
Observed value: {"value": 5555.0063, "unit": "m³"}
